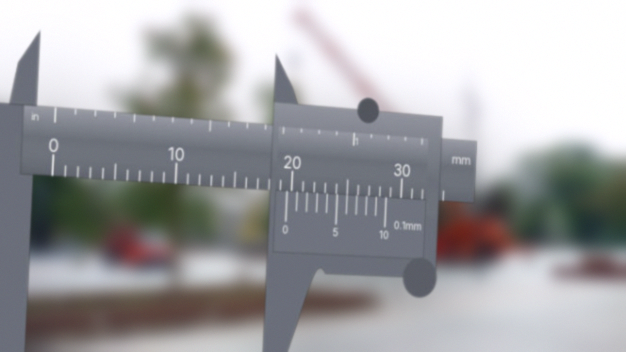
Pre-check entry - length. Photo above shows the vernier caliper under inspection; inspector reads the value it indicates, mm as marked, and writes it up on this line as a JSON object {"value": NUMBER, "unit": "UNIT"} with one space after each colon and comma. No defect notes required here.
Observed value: {"value": 19.6, "unit": "mm"}
